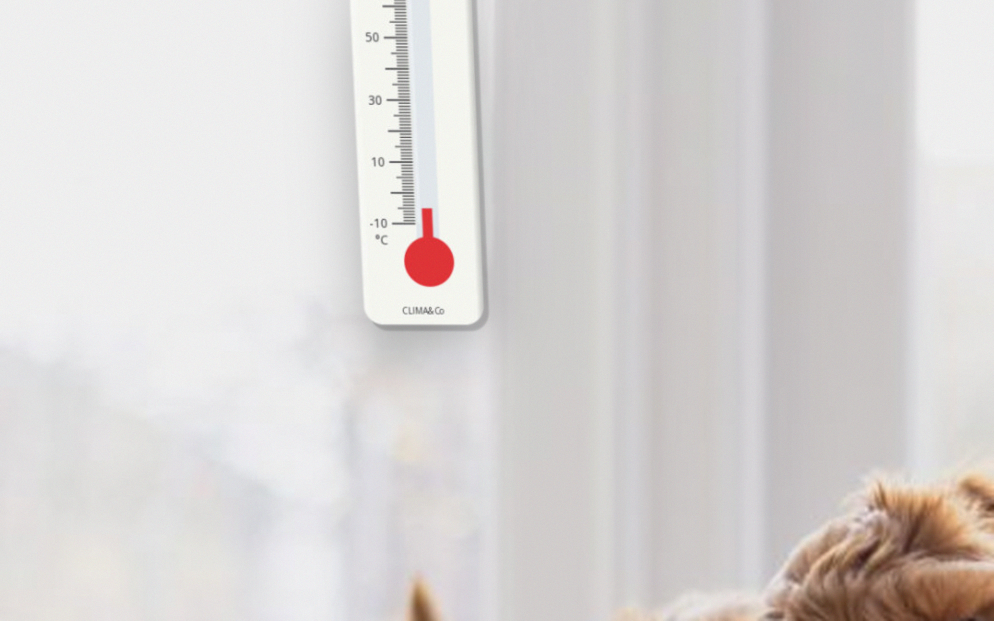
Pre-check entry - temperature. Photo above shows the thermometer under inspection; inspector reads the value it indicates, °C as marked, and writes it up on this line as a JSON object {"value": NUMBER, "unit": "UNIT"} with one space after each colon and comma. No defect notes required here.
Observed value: {"value": -5, "unit": "°C"}
